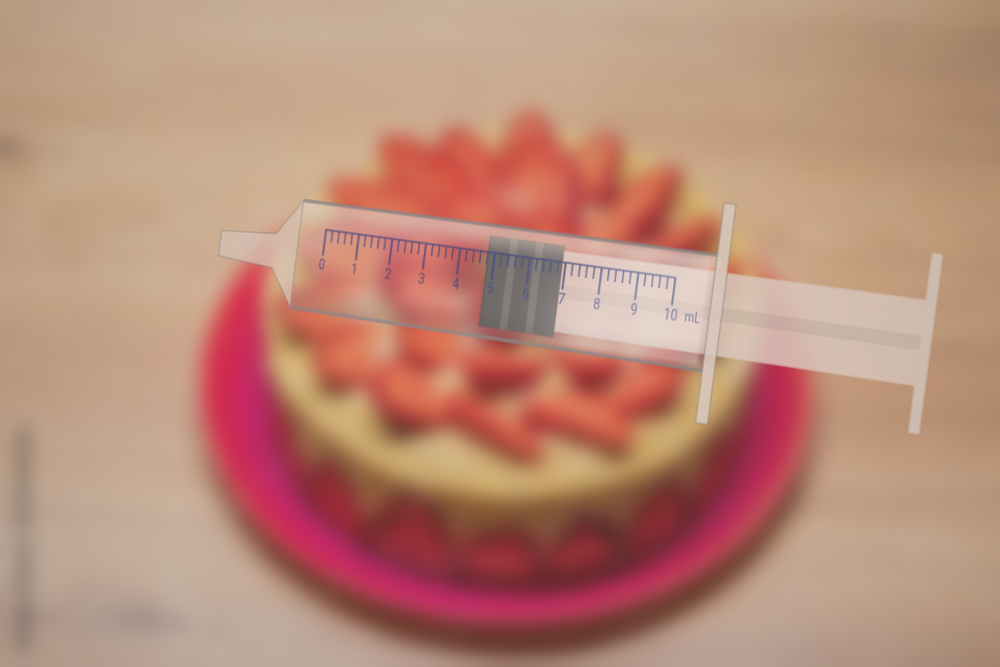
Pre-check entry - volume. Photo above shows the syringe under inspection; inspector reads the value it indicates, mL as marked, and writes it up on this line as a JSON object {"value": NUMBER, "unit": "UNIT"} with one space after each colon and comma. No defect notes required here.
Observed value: {"value": 4.8, "unit": "mL"}
